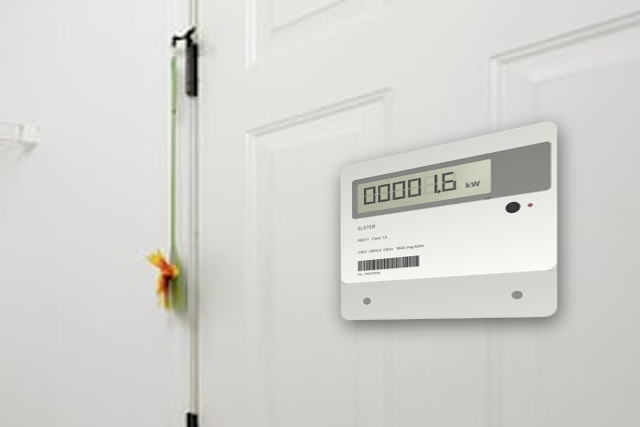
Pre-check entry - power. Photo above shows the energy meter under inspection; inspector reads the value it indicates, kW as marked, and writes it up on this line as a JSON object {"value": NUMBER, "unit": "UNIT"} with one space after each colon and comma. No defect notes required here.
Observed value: {"value": 1.6, "unit": "kW"}
